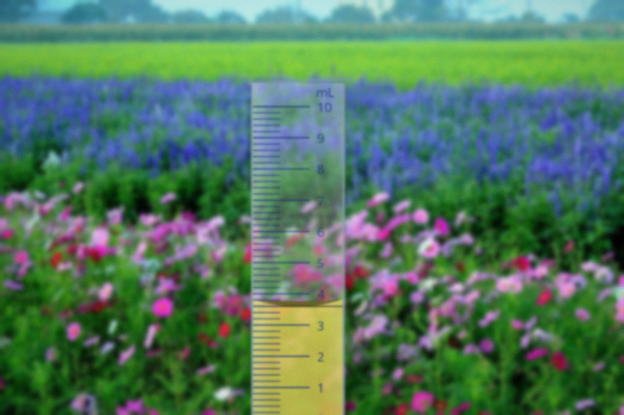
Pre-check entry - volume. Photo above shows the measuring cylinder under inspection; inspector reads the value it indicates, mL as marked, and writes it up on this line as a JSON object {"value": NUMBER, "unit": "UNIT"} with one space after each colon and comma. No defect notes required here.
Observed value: {"value": 3.6, "unit": "mL"}
